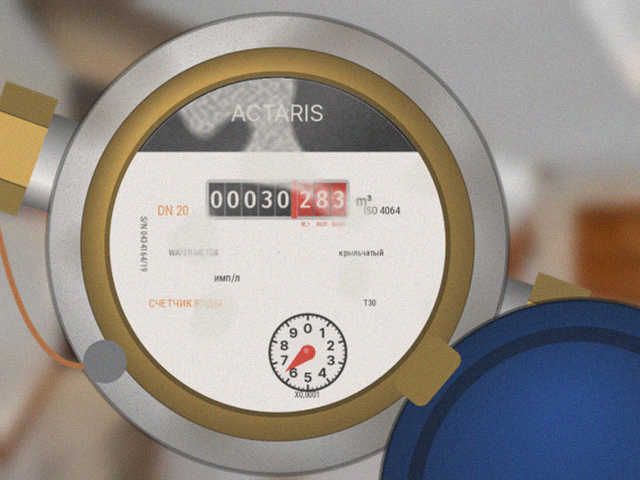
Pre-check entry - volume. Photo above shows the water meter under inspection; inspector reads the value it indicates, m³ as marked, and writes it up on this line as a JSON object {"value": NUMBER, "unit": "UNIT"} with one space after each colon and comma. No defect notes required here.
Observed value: {"value": 30.2836, "unit": "m³"}
